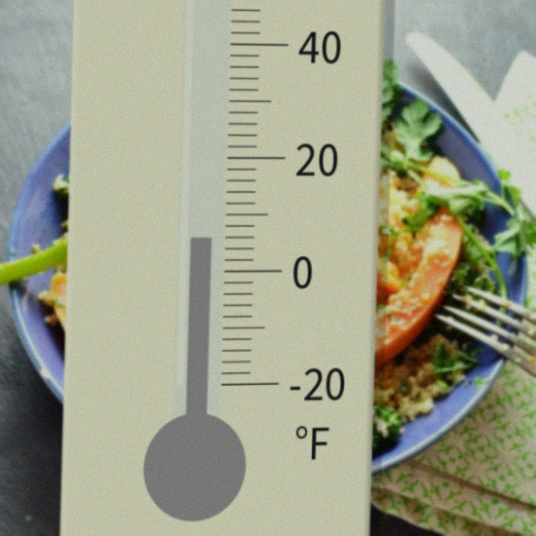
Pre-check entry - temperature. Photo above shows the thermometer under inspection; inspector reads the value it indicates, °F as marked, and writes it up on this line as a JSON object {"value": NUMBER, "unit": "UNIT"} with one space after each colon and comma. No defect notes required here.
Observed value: {"value": 6, "unit": "°F"}
